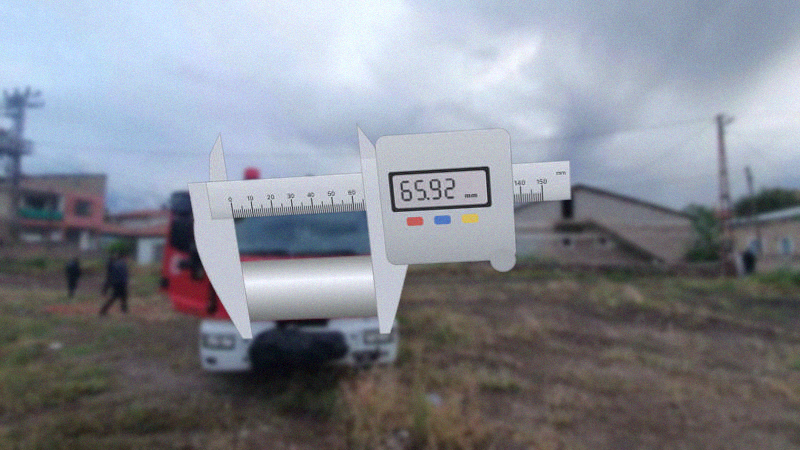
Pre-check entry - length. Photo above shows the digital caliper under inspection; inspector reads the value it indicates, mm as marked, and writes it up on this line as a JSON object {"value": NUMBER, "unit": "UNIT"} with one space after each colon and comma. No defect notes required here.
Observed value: {"value": 65.92, "unit": "mm"}
